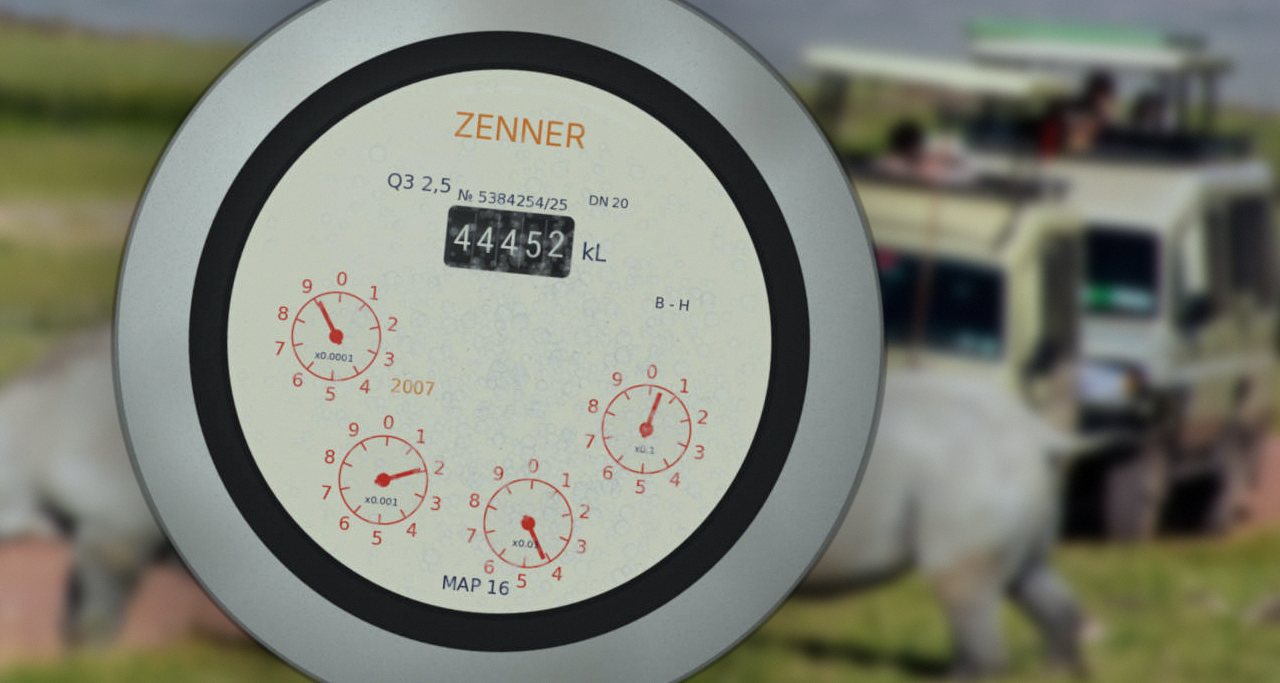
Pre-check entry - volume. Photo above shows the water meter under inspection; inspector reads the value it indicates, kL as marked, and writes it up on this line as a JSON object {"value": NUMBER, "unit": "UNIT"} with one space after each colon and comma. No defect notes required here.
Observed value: {"value": 44452.0419, "unit": "kL"}
